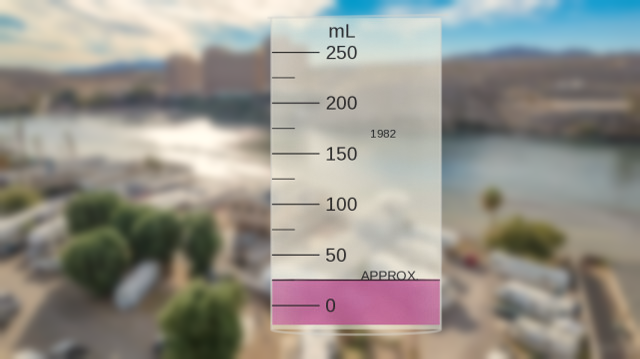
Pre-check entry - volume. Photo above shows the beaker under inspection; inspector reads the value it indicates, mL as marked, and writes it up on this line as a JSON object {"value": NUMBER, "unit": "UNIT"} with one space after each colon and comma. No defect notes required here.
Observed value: {"value": 25, "unit": "mL"}
